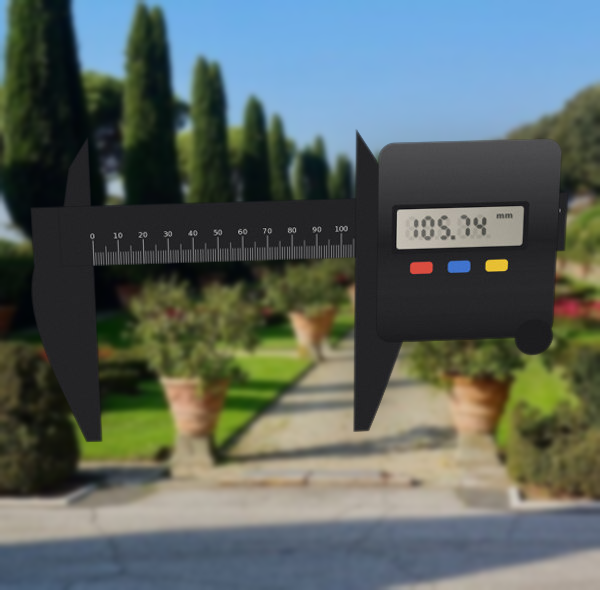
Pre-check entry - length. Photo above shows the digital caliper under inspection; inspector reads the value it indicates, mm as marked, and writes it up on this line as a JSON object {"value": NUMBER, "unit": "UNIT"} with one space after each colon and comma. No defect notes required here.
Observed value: {"value": 105.74, "unit": "mm"}
